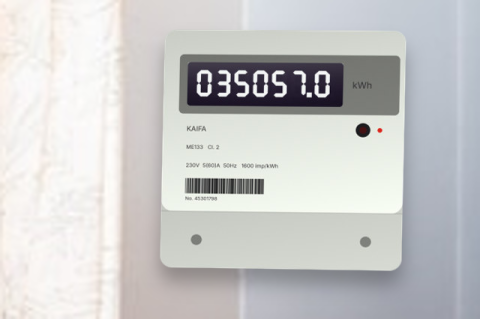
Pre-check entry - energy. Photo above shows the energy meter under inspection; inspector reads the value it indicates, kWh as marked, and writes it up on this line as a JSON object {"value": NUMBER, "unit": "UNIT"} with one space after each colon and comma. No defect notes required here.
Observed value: {"value": 35057.0, "unit": "kWh"}
